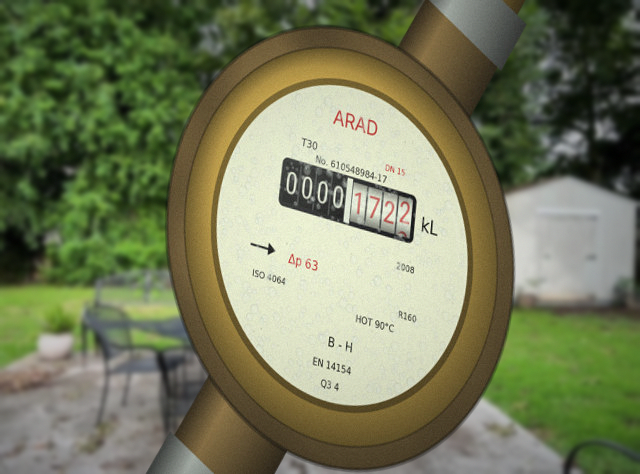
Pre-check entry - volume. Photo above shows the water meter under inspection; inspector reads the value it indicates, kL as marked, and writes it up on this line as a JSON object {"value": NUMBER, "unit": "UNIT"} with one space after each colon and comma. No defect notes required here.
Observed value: {"value": 0.1722, "unit": "kL"}
